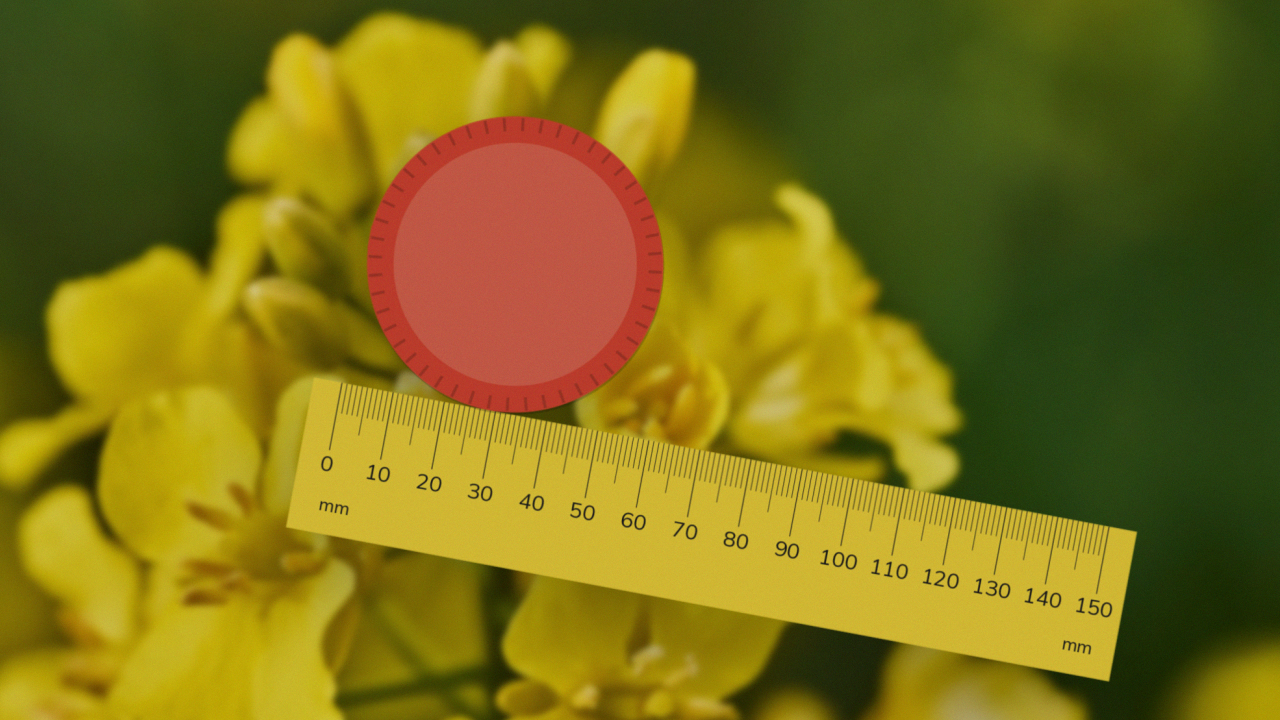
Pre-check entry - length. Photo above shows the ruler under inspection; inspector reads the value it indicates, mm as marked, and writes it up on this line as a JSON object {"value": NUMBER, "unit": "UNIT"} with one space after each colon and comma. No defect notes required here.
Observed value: {"value": 57, "unit": "mm"}
